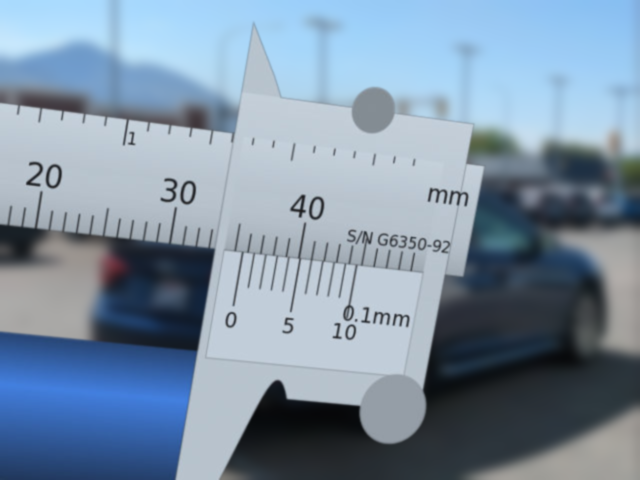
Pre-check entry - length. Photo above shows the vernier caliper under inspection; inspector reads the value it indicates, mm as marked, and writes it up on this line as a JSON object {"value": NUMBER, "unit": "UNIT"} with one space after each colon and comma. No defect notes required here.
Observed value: {"value": 35.6, "unit": "mm"}
